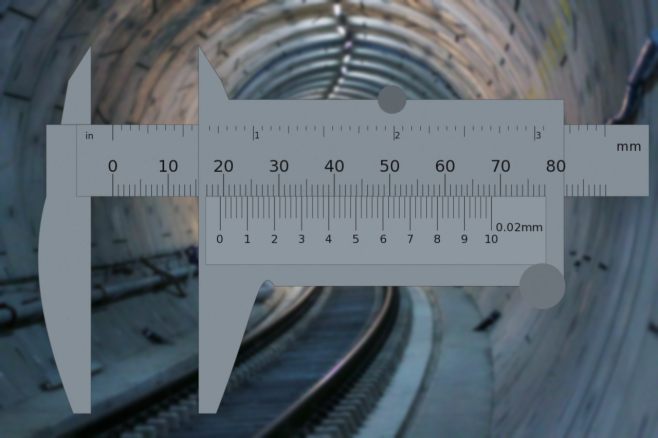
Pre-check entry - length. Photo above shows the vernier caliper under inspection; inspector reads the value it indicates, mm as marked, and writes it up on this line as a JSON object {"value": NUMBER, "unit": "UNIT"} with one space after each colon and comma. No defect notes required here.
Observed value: {"value": 19.4, "unit": "mm"}
